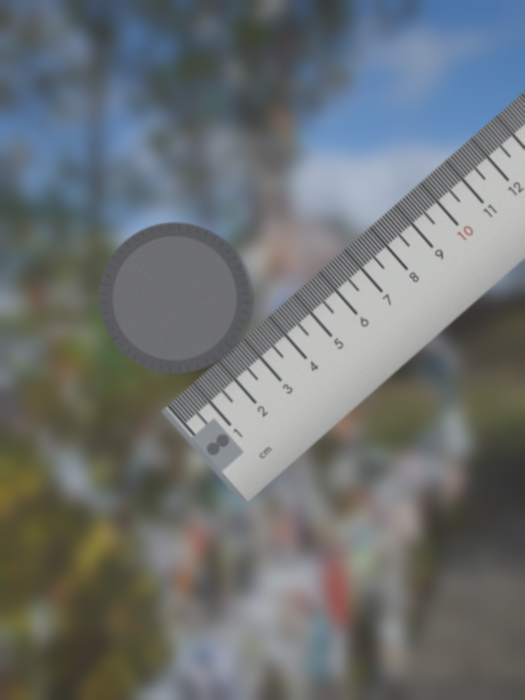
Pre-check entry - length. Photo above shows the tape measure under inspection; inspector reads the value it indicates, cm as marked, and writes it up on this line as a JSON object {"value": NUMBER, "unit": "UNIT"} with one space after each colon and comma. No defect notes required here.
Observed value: {"value": 4.5, "unit": "cm"}
